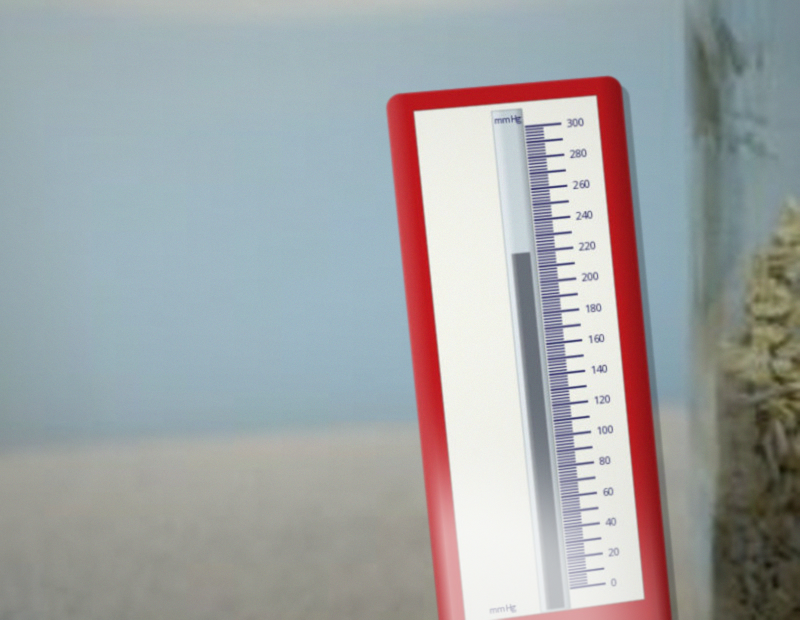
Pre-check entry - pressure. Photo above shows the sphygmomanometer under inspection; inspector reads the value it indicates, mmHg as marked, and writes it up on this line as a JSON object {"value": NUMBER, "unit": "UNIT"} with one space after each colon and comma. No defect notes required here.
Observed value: {"value": 220, "unit": "mmHg"}
